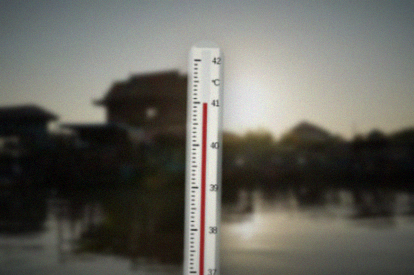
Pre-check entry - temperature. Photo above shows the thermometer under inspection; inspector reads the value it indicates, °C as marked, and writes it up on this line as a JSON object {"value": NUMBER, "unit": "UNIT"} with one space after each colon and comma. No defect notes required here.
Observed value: {"value": 41, "unit": "°C"}
